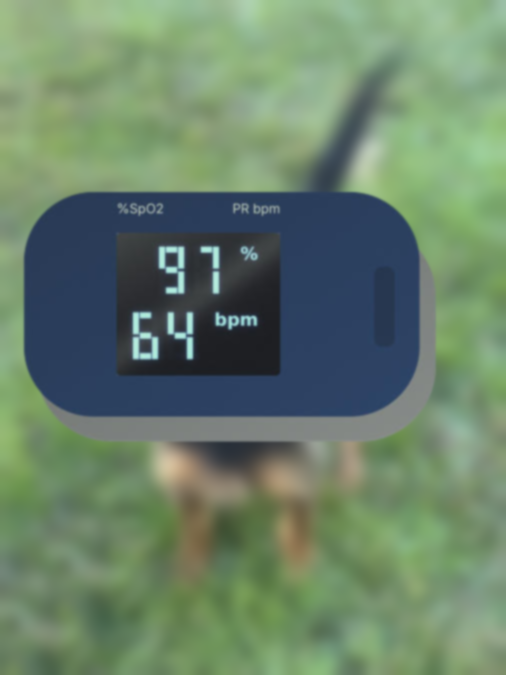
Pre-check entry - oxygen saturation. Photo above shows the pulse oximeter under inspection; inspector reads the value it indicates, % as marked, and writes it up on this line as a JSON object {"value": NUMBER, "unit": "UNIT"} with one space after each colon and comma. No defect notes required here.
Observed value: {"value": 97, "unit": "%"}
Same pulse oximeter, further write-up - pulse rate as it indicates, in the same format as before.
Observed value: {"value": 64, "unit": "bpm"}
